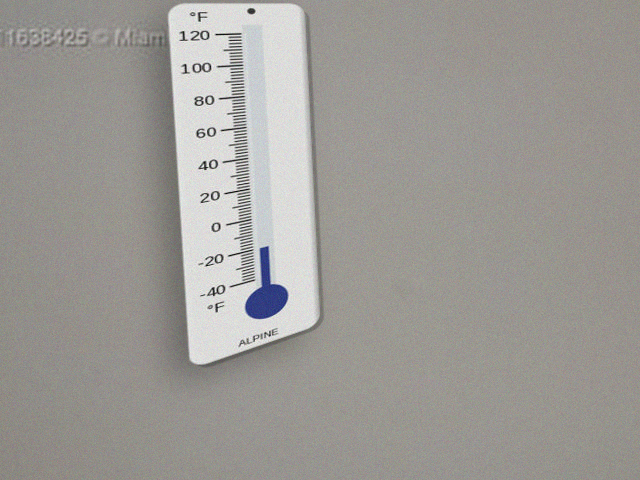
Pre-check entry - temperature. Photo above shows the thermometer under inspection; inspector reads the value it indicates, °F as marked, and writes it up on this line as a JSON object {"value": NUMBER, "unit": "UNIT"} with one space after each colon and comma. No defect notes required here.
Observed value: {"value": -20, "unit": "°F"}
